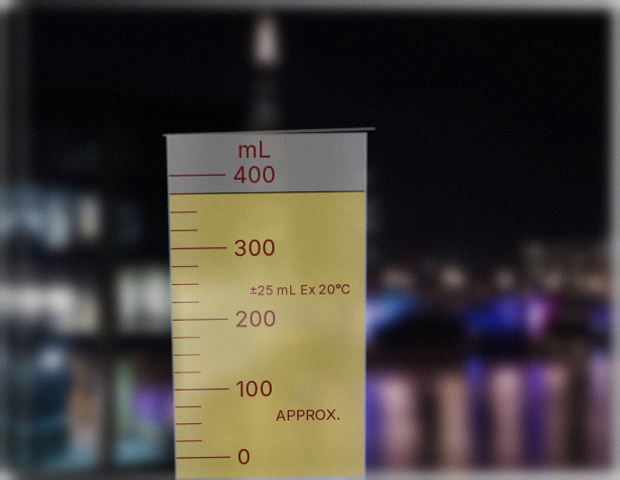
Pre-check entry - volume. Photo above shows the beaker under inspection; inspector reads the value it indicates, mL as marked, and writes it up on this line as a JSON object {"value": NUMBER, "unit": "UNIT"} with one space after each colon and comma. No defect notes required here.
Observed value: {"value": 375, "unit": "mL"}
